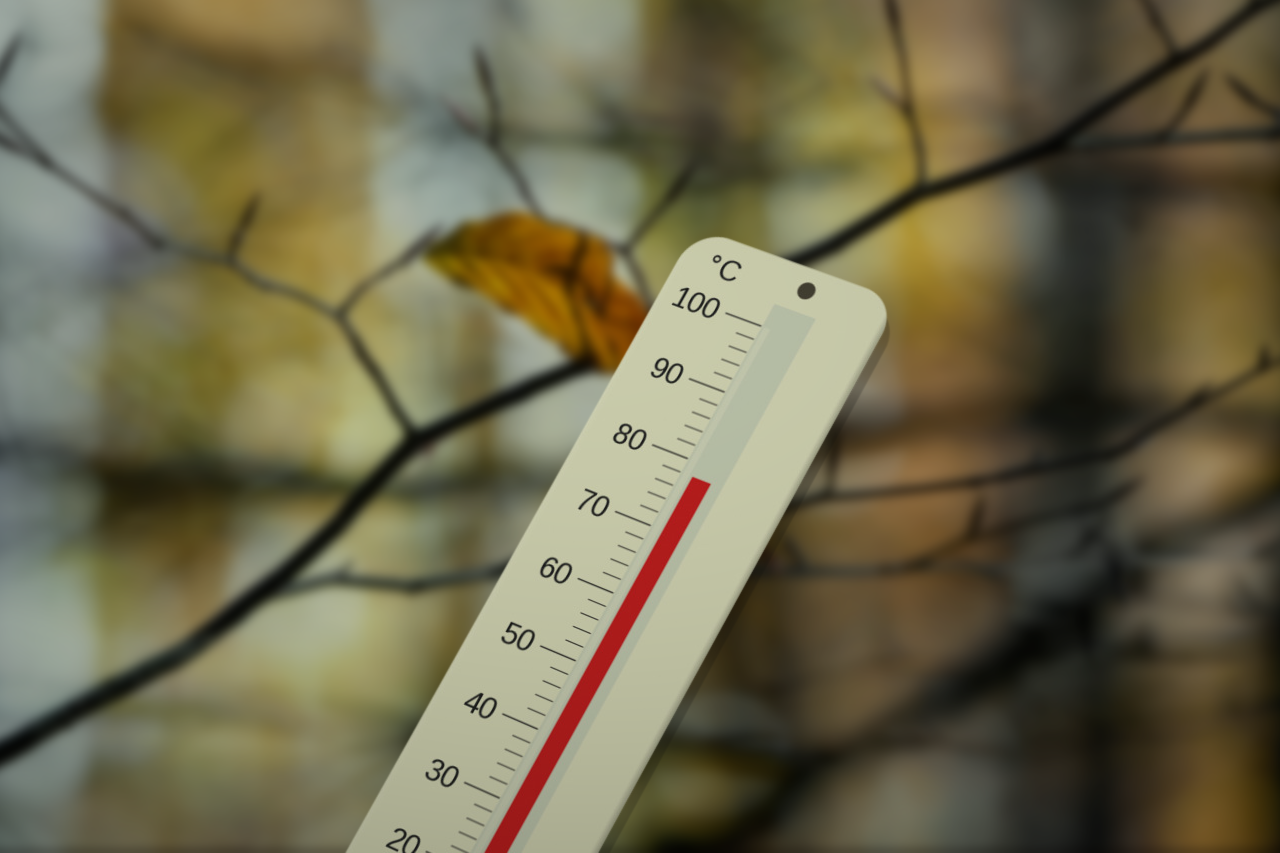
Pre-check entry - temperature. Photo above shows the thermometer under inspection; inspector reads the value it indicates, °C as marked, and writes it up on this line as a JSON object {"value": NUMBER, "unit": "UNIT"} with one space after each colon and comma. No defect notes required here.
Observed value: {"value": 78, "unit": "°C"}
